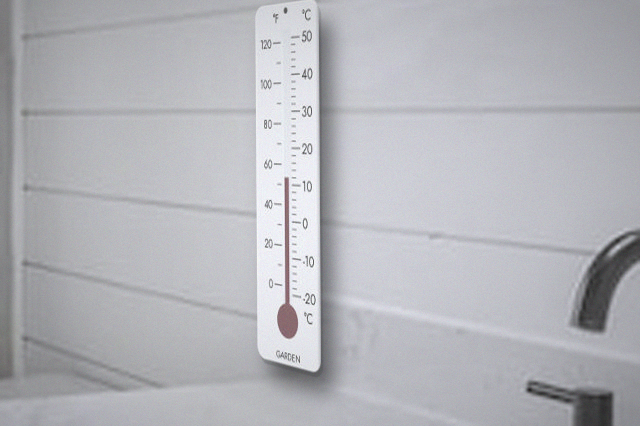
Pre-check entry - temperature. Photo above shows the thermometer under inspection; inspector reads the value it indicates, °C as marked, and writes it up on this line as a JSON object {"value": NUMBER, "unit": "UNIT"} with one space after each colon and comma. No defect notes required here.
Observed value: {"value": 12, "unit": "°C"}
